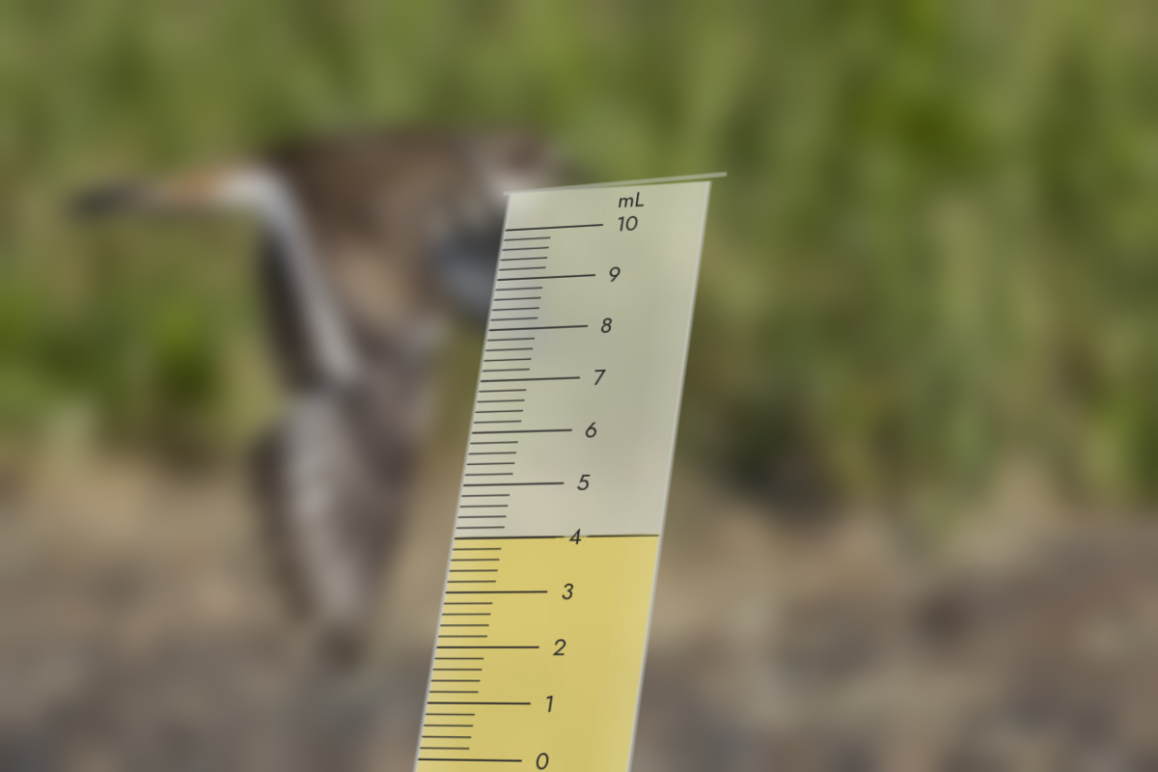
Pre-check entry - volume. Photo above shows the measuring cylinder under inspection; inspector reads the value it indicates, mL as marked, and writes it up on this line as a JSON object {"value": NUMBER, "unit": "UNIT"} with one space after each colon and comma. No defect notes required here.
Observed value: {"value": 4, "unit": "mL"}
